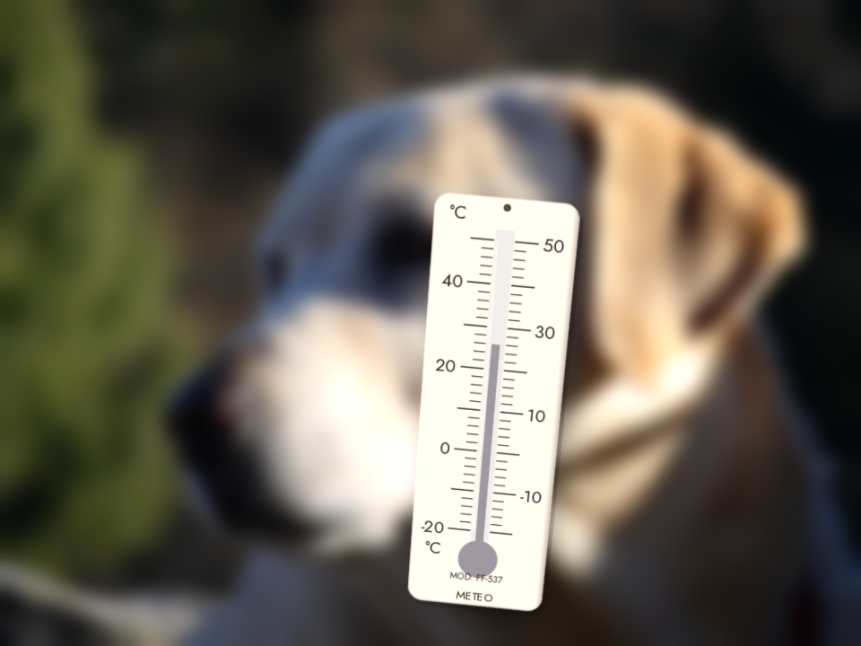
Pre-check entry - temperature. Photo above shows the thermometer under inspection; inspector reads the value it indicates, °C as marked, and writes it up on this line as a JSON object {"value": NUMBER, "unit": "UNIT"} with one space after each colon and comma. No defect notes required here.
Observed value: {"value": 26, "unit": "°C"}
